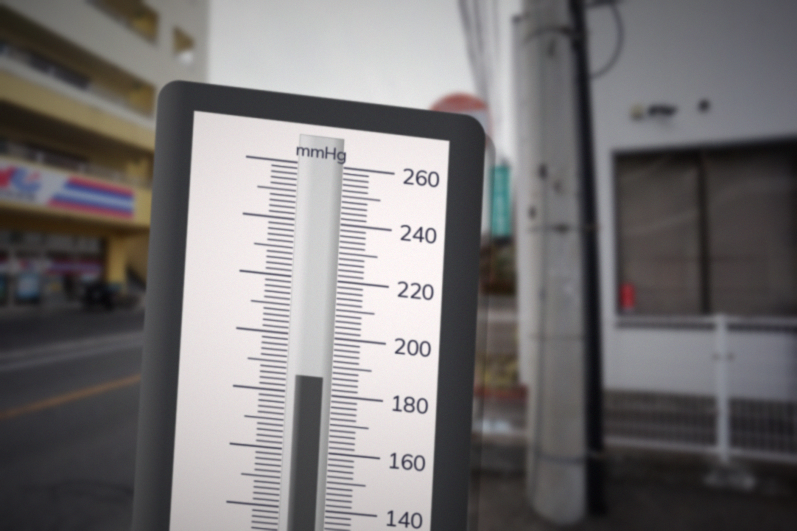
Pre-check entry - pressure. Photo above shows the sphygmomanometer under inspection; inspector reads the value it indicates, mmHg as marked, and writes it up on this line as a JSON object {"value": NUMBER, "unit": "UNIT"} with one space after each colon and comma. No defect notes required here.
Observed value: {"value": 186, "unit": "mmHg"}
